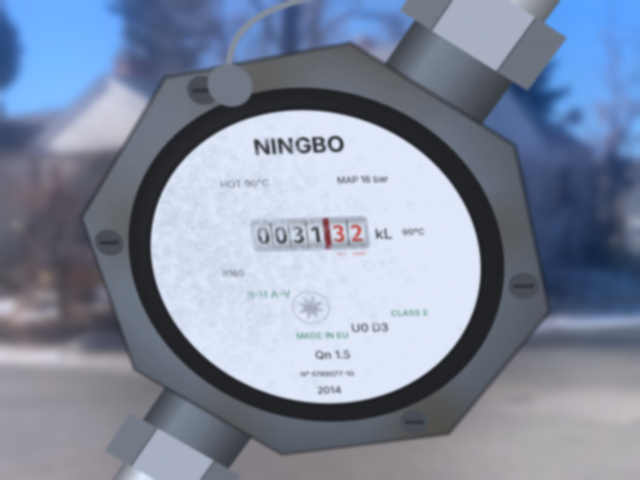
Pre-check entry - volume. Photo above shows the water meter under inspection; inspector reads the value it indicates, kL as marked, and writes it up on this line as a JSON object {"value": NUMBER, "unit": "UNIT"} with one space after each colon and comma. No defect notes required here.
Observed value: {"value": 31.32, "unit": "kL"}
